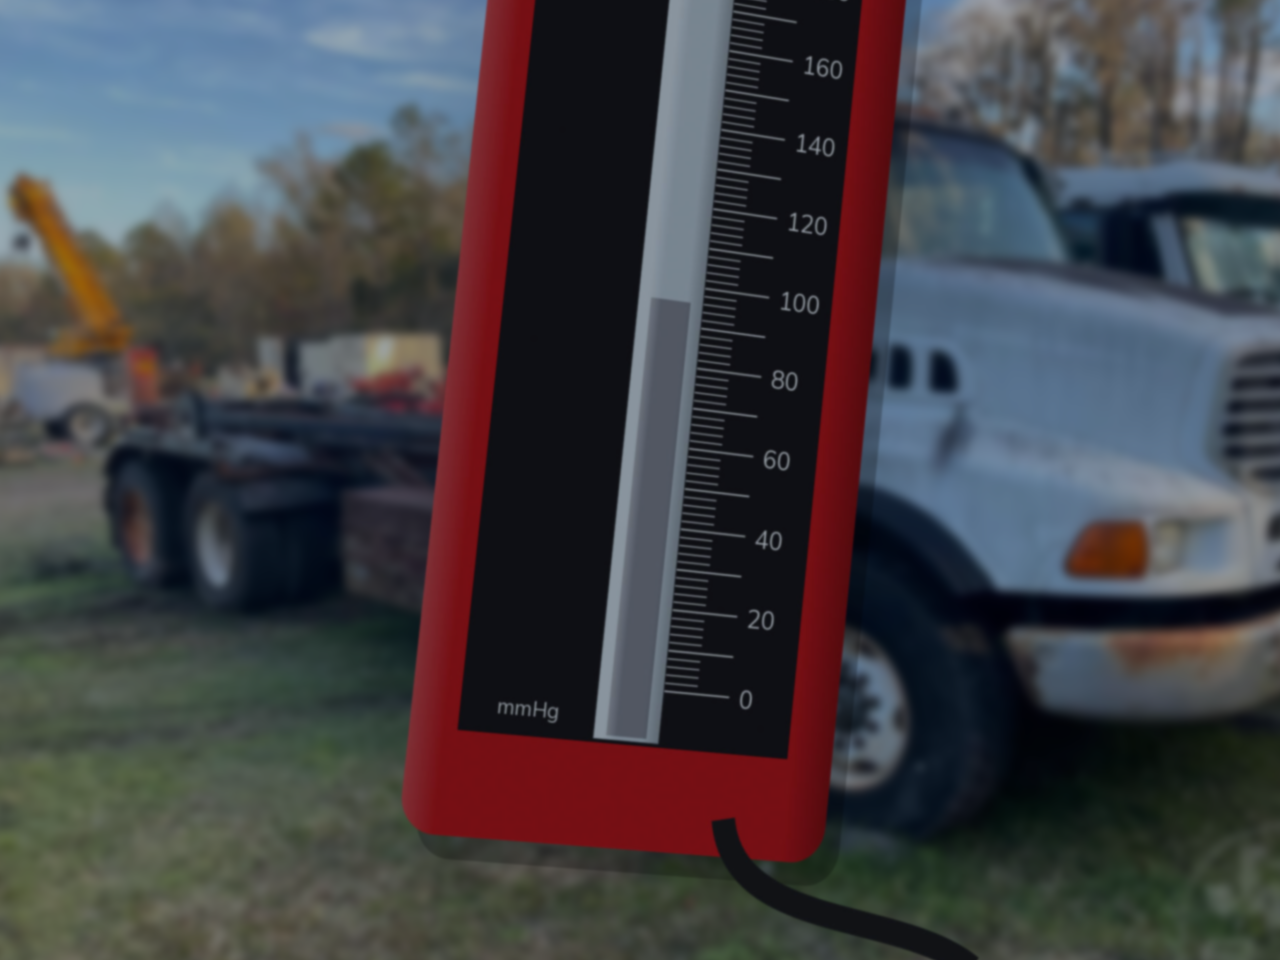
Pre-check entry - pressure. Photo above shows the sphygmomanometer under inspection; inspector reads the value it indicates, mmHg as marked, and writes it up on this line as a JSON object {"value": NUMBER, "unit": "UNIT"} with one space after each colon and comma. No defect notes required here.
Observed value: {"value": 96, "unit": "mmHg"}
